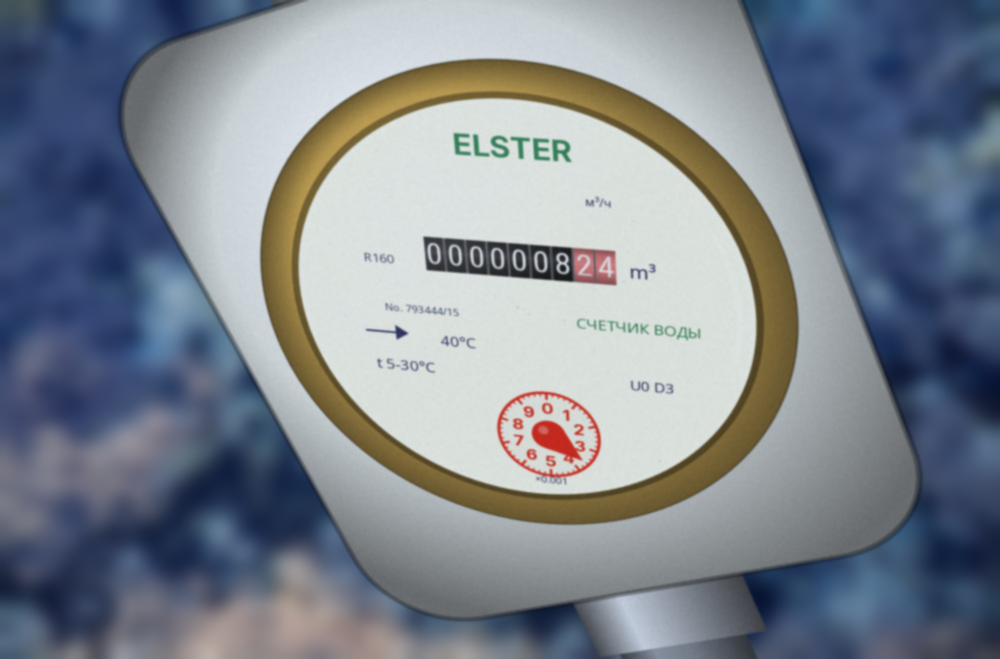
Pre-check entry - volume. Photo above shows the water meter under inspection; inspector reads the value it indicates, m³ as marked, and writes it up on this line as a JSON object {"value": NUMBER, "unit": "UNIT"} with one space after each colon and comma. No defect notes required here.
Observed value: {"value": 8.243, "unit": "m³"}
